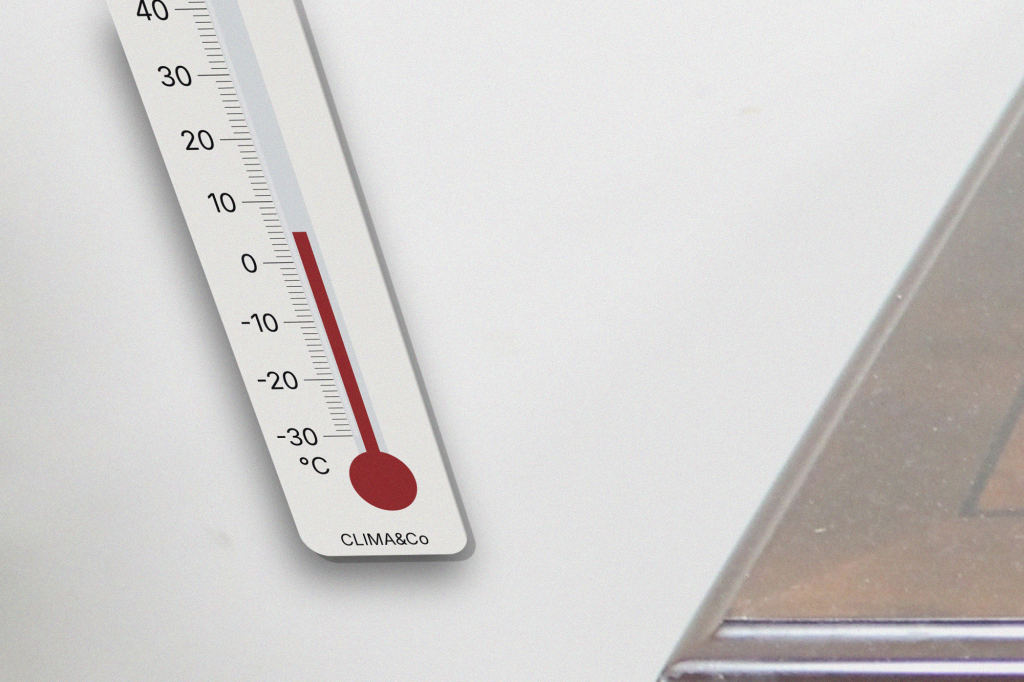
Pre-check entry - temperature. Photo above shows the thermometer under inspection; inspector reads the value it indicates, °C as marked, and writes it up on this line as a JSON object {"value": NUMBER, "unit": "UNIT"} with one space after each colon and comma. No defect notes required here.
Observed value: {"value": 5, "unit": "°C"}
